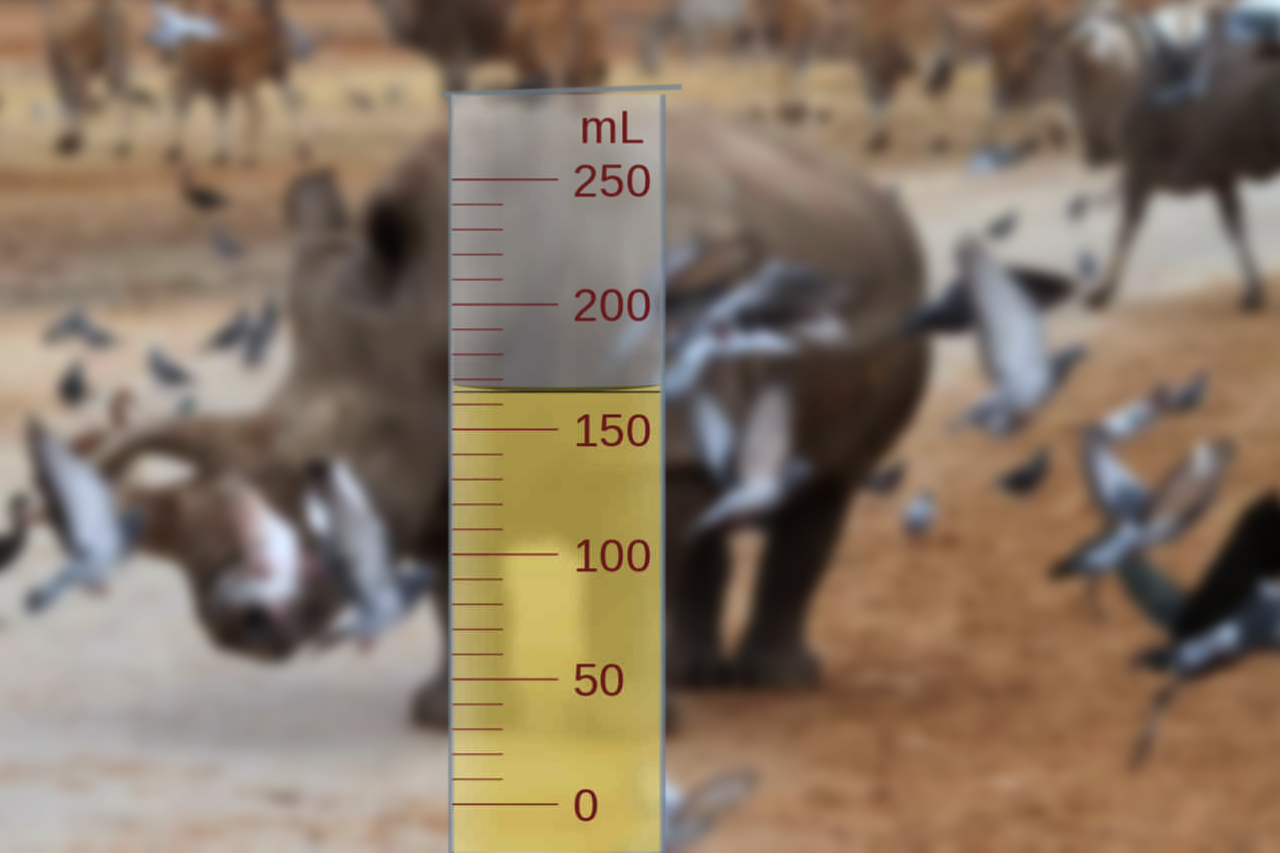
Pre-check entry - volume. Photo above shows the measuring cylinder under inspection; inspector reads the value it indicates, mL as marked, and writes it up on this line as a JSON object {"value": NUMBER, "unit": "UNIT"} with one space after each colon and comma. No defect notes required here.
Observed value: {"value": 165, "unit": "mL"}
